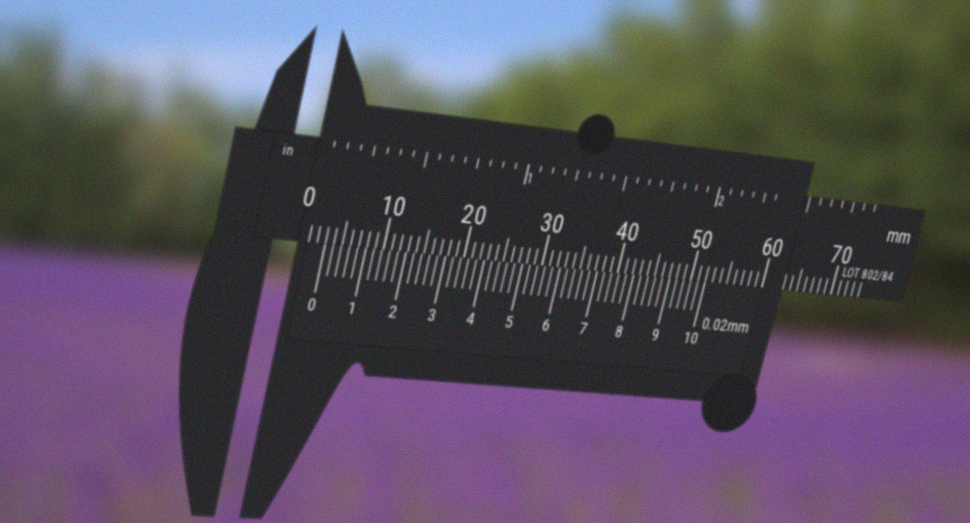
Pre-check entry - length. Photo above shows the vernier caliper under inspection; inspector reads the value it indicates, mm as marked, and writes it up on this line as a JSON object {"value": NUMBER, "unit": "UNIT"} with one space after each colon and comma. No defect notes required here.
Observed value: {"value": 3.0, "unit": "mm"}
